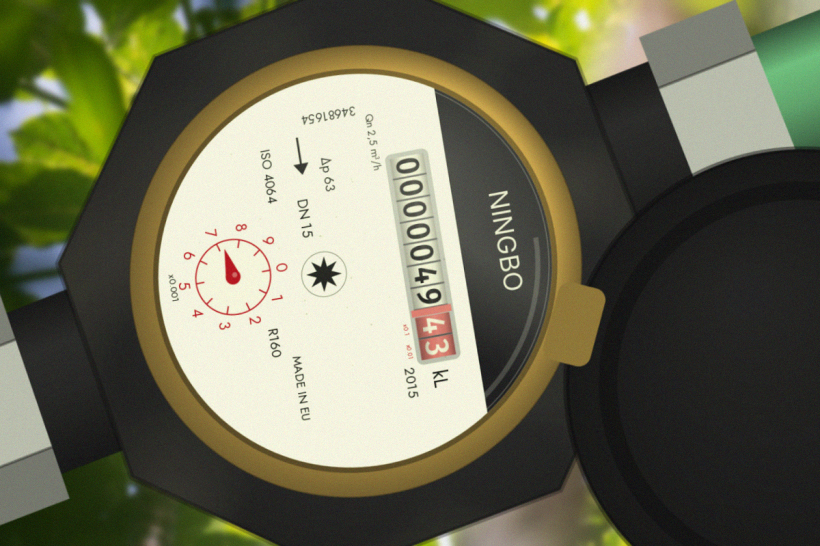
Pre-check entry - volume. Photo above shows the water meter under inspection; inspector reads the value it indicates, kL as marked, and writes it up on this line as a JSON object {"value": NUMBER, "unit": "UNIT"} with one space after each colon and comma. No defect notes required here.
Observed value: {"value": 49.437, "unit": "kL"}
